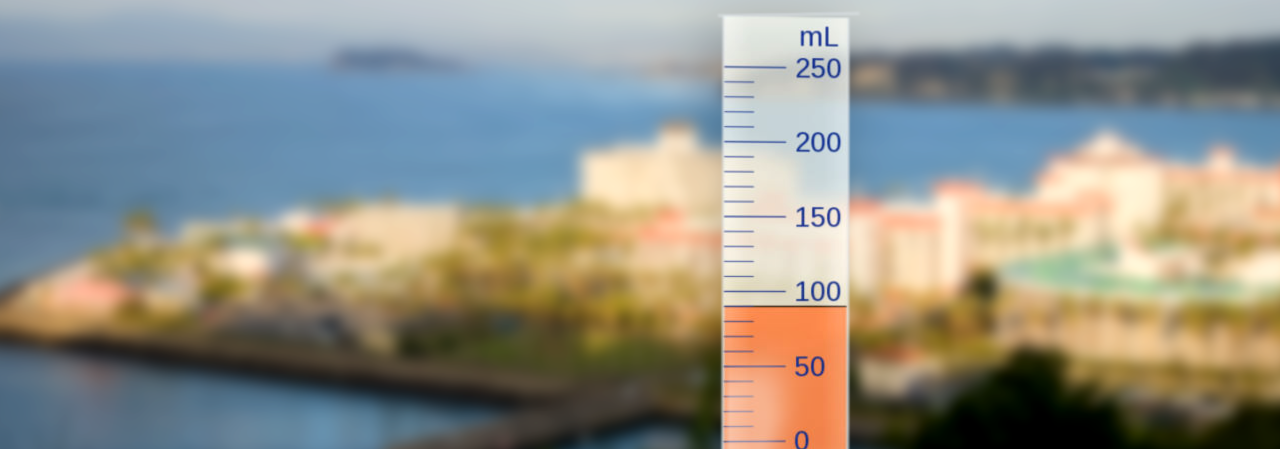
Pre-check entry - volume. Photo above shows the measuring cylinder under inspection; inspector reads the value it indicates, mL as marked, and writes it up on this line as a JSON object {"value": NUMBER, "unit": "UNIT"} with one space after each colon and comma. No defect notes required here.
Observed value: {"value": 90, "unit": "mL"}
